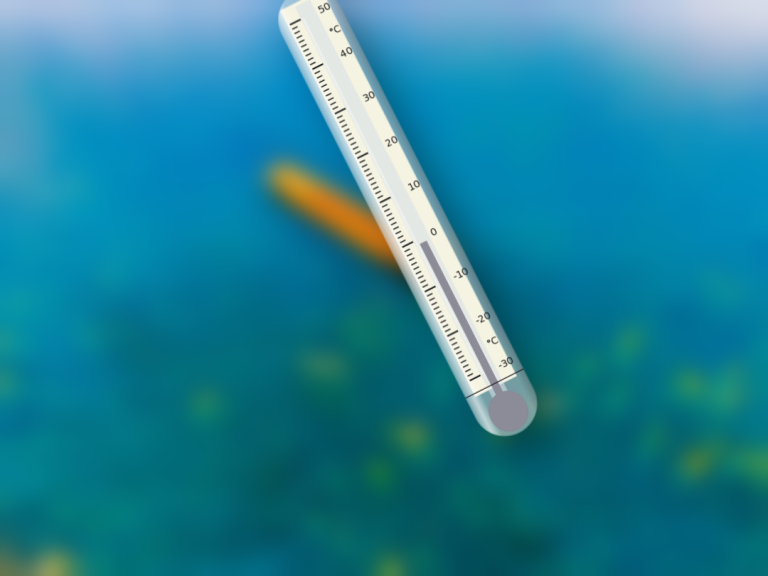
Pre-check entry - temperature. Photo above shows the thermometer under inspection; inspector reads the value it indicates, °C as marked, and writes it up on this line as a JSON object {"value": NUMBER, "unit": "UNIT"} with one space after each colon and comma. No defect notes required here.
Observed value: {"value": -1, "unit": "°C"}
